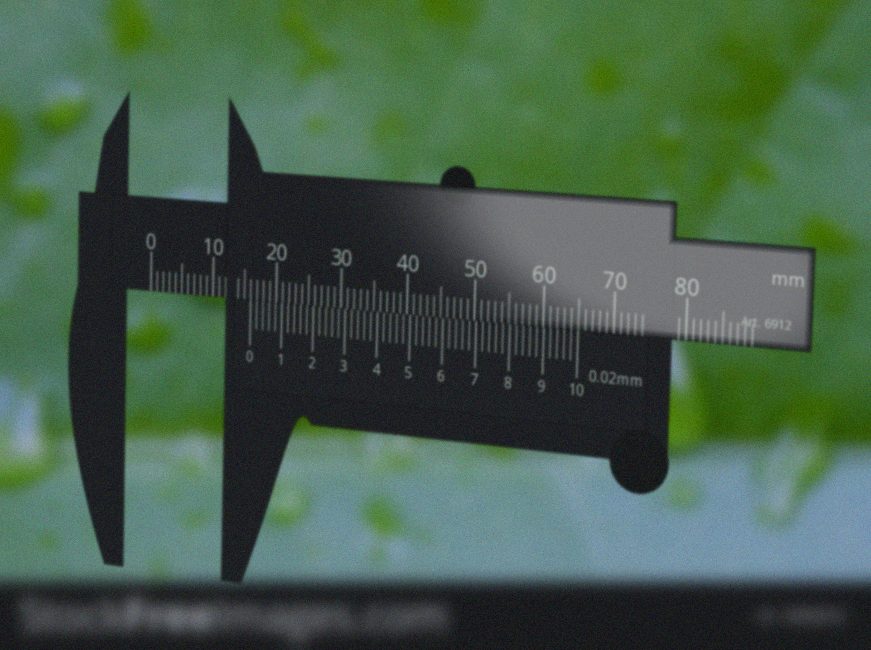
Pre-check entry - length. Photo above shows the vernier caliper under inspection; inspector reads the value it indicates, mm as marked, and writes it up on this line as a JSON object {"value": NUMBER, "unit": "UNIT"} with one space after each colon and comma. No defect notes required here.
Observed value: {"value": 16.0, "unit": "mm"}
